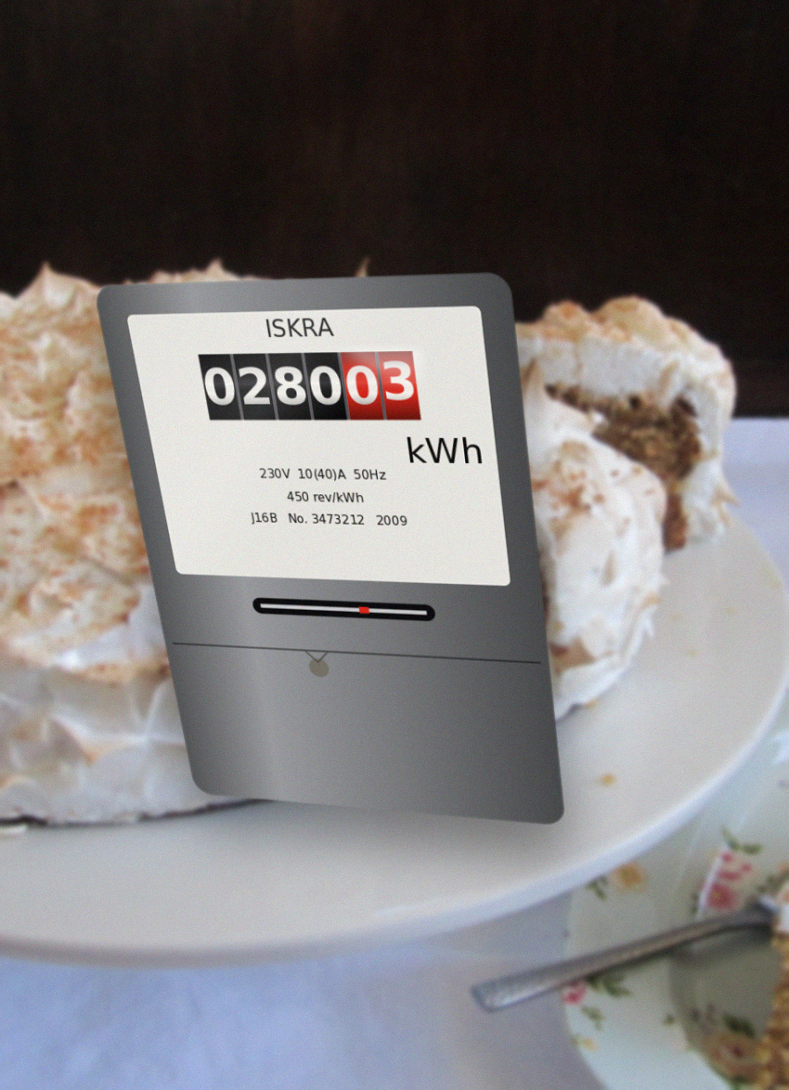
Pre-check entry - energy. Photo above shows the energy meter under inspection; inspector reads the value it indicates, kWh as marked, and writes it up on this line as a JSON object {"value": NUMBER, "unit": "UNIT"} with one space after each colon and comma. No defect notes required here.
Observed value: {"value": 280.03, "unit": "kWh"}
